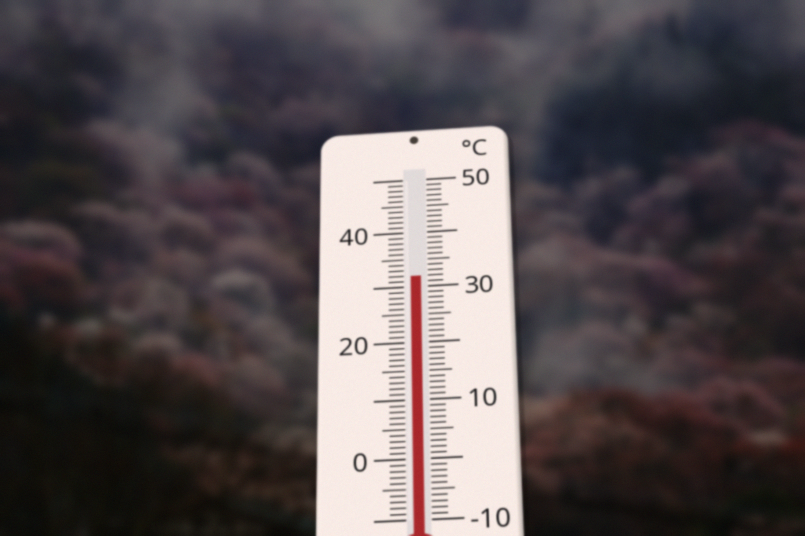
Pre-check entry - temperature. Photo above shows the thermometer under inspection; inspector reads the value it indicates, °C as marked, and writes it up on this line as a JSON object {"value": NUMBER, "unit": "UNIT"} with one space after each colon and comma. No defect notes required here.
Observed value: {"value": 32, "unit": "°C"}
